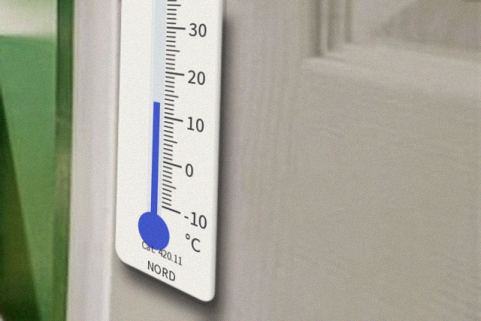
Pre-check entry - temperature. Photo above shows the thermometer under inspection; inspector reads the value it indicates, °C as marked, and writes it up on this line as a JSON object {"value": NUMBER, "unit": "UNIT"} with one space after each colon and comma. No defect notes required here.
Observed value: {"value": 13, "unit": "°C"}
